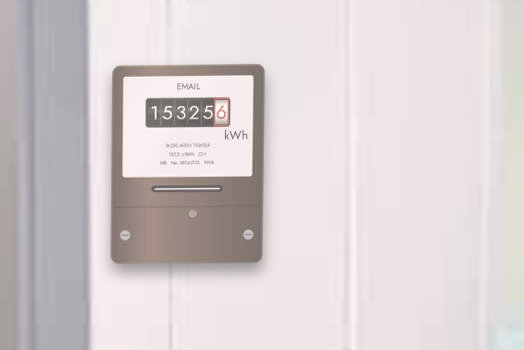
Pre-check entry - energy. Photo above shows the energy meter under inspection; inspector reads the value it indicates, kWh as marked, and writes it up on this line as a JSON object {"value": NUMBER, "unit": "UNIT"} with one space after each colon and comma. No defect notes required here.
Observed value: {"value": 15325.6, "unit": "kWh"}
